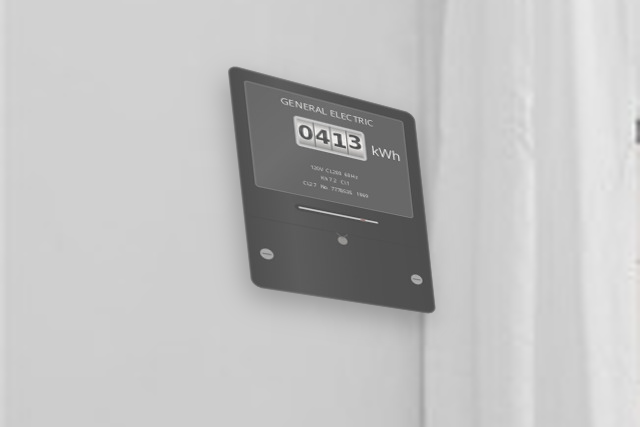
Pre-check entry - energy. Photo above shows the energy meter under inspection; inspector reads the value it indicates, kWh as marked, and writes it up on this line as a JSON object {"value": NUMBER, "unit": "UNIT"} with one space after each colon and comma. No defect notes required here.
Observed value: {"value": 413, "unit": "kWh"}
